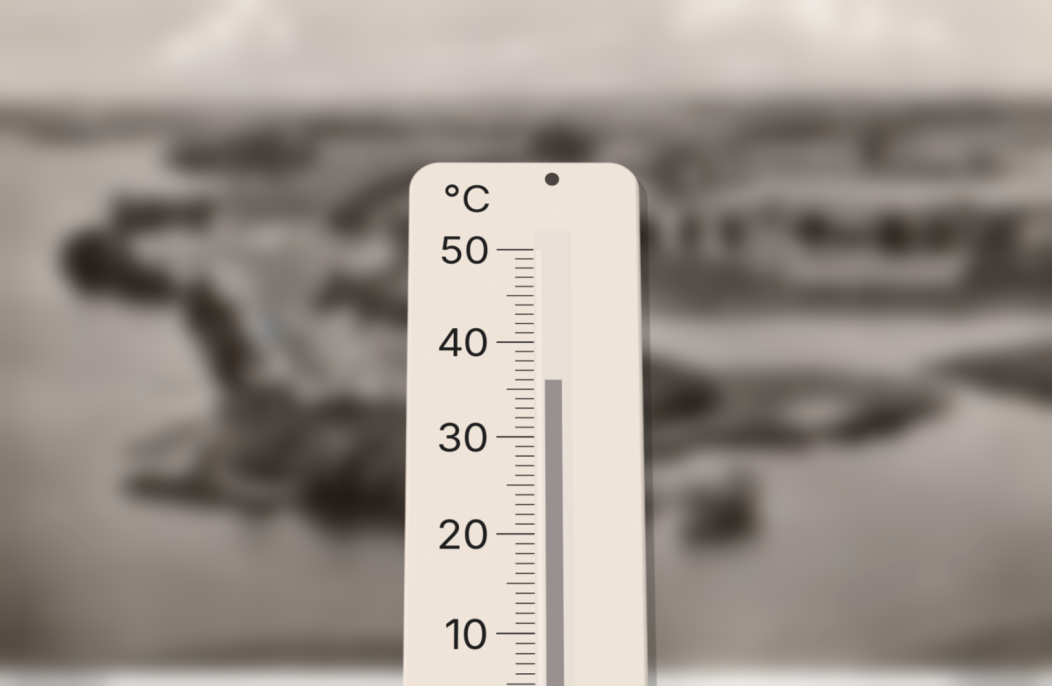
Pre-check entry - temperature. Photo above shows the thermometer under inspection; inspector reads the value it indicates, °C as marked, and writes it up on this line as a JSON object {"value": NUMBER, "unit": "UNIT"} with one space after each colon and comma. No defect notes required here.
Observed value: {"value": 36, "unit": "°C"}
